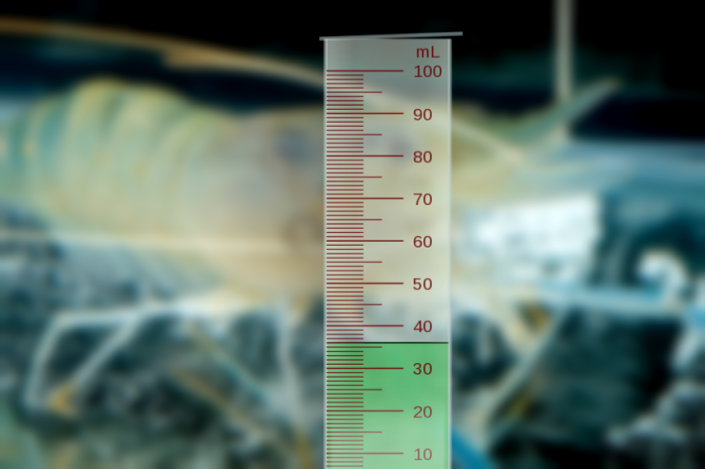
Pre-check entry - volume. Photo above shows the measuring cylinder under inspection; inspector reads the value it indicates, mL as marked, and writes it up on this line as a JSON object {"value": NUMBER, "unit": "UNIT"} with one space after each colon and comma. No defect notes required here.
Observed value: {"value": 36, "unit": "mL"}
